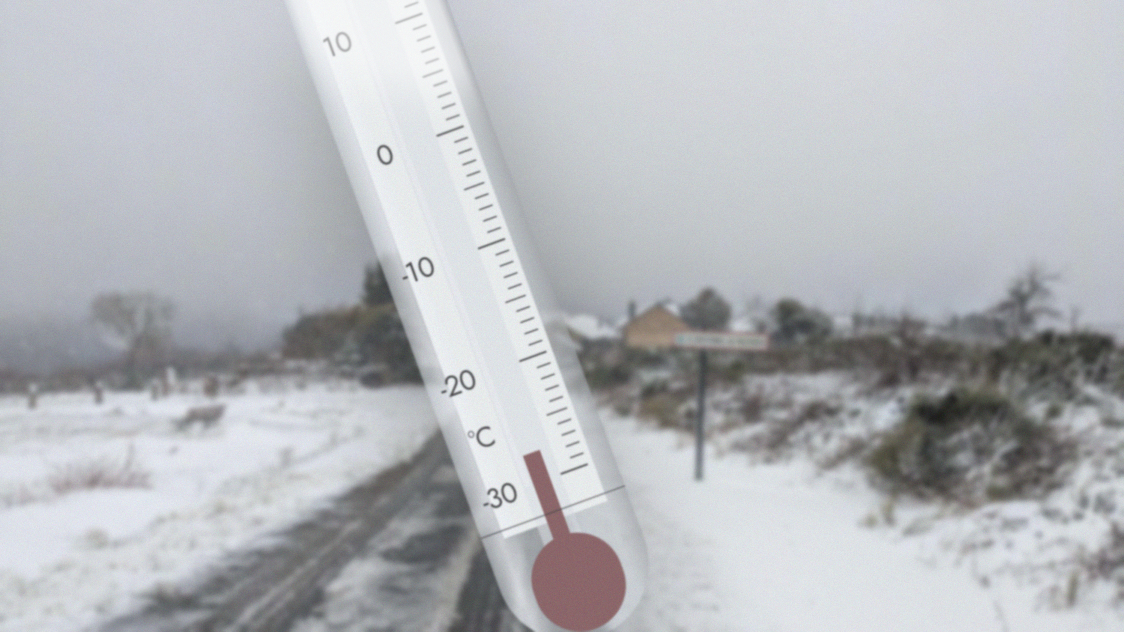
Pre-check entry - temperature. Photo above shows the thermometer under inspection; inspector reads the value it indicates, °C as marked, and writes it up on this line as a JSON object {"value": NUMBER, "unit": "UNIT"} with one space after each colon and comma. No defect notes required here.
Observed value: {"value": -27.5, "unit": "°C"}
